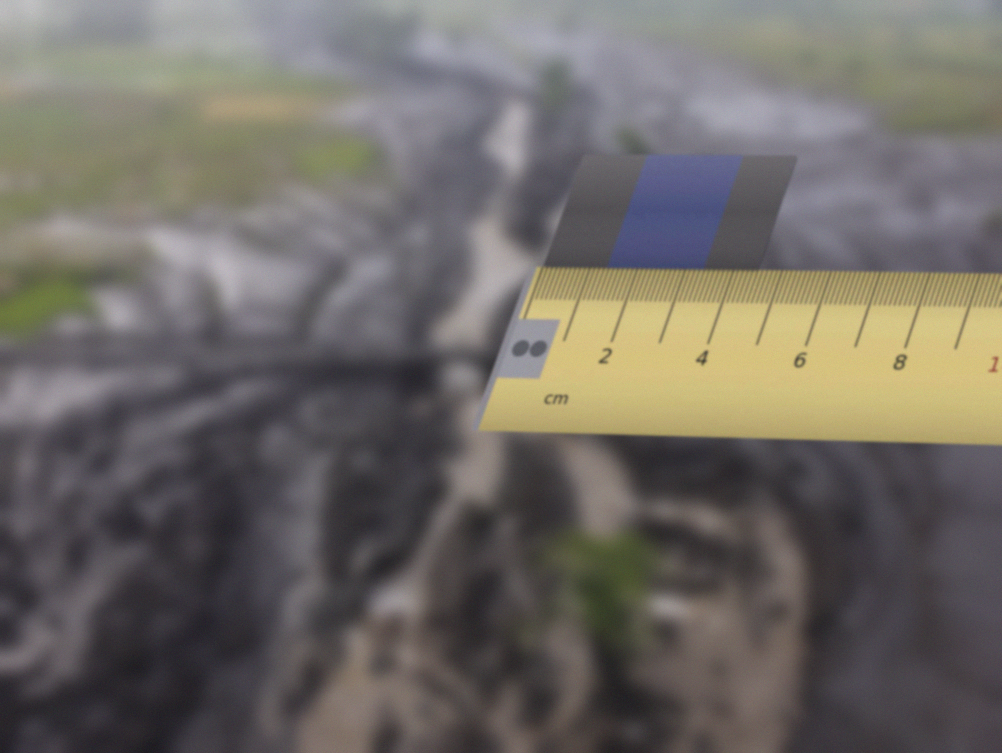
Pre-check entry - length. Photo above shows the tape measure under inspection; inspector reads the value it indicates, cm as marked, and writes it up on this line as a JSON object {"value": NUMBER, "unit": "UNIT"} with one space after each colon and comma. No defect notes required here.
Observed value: {"value": 4.5, "unit": "cm"}
